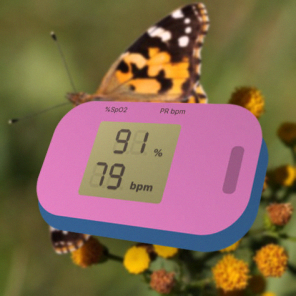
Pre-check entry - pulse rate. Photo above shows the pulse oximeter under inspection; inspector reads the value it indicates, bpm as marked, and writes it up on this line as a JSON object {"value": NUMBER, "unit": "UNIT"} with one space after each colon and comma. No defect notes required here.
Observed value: {"value": 79, "unit": "bpm"}
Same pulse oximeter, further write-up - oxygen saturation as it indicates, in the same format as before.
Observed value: {"value": 91, "unit": "%"}
